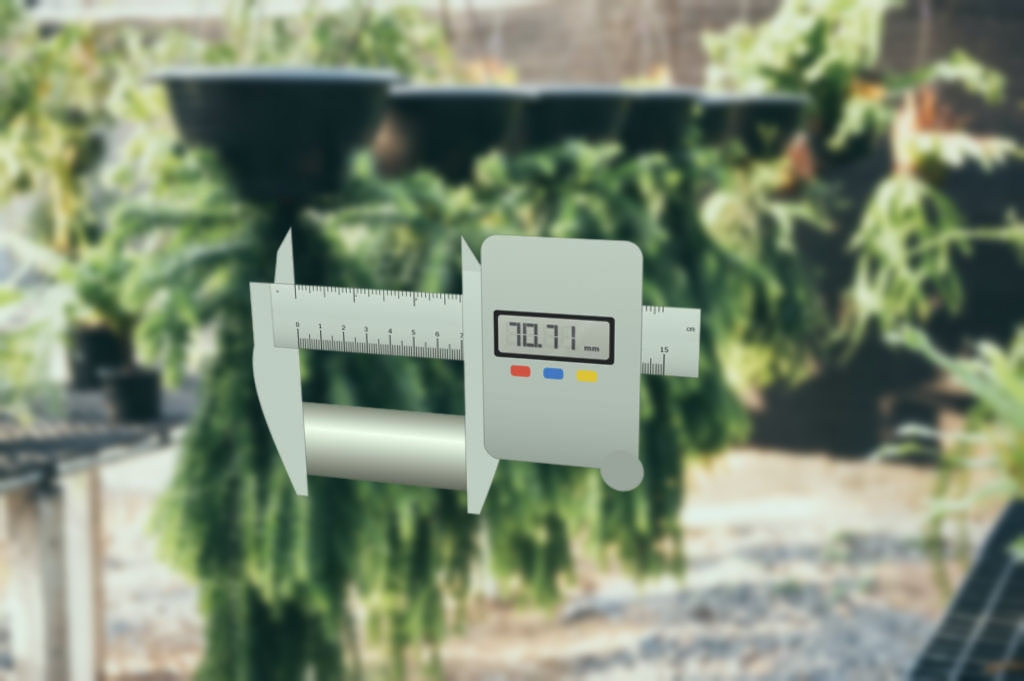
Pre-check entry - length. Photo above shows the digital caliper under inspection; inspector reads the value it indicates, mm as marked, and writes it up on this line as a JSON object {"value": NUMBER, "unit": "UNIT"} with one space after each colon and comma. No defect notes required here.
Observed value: {"value": 70.71, "unit": "mm"}
